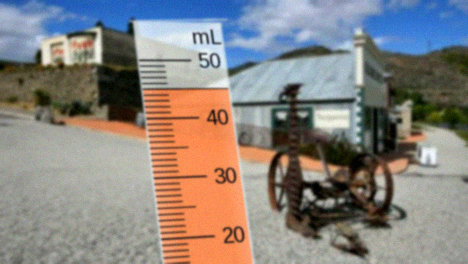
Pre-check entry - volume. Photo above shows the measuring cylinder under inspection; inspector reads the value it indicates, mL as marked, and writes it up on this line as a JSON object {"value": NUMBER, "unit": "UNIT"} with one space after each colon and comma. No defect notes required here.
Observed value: {"value": 45, "unit": "mL"}
